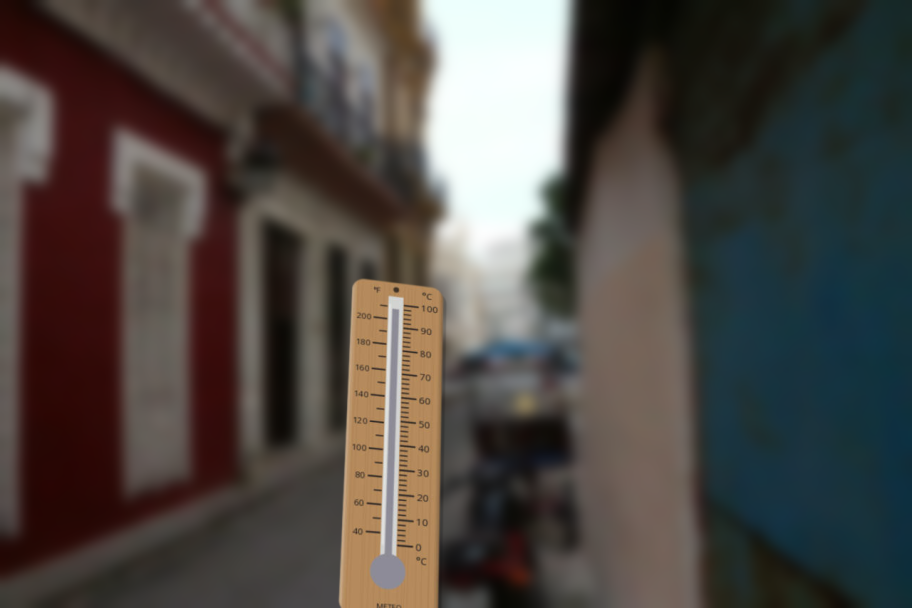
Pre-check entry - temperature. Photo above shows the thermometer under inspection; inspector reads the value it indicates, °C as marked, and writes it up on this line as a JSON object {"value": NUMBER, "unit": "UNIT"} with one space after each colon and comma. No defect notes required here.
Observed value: {"value": 98, "unit": "°C"}
